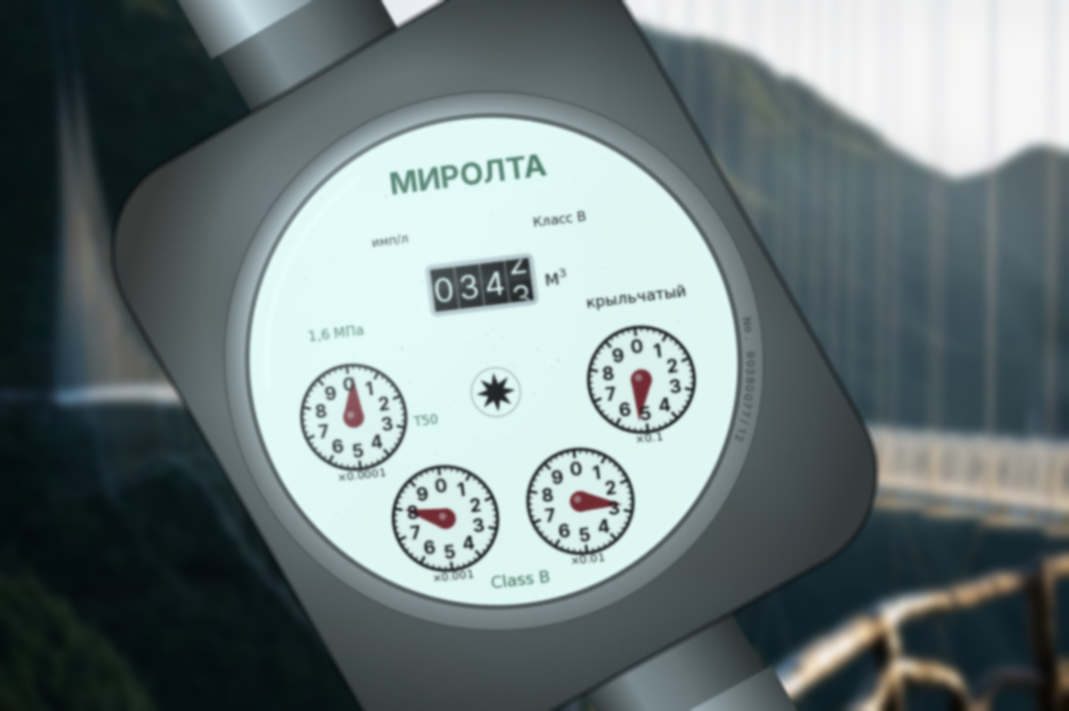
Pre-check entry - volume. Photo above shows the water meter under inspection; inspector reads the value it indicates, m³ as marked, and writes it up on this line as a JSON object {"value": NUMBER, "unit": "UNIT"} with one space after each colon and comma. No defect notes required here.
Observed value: {"value": 342.5280, "unit": "m³"}
